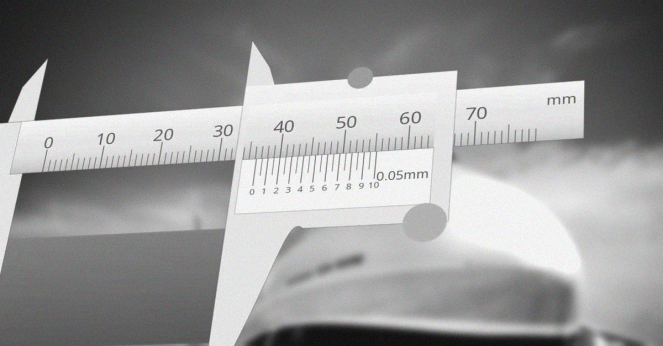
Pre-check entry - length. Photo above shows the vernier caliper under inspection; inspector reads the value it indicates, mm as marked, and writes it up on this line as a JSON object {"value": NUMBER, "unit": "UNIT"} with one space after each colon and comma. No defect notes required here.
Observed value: {"value": 36.2, "unit": "mm"}
